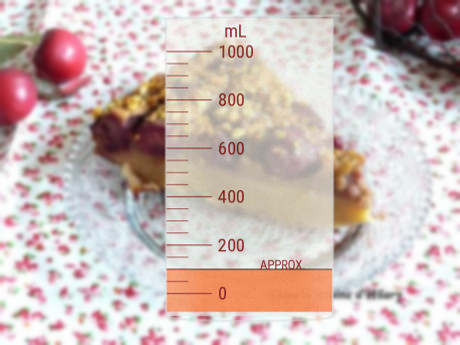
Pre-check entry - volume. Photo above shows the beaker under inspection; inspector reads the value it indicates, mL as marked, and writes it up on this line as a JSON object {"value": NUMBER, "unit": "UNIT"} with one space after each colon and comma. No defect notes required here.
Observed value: {"value": 100, "unit": "mL"}
